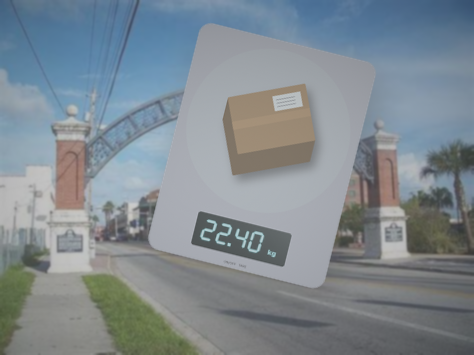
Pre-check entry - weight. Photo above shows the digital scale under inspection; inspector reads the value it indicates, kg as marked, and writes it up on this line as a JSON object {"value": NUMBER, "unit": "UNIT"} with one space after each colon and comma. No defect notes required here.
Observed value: {"value": 22.40, "unit": "kg"}
